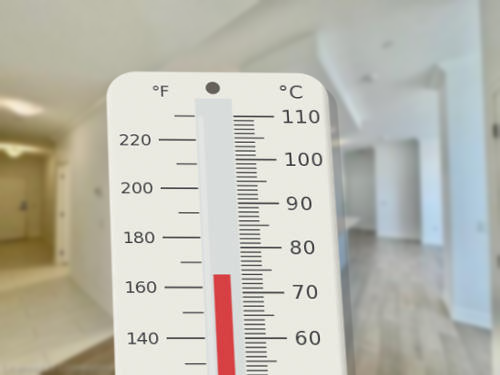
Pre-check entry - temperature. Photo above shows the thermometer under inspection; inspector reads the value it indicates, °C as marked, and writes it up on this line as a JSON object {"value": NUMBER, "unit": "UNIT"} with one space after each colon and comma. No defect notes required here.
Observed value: {"value": 74, "unit": "°C"}
